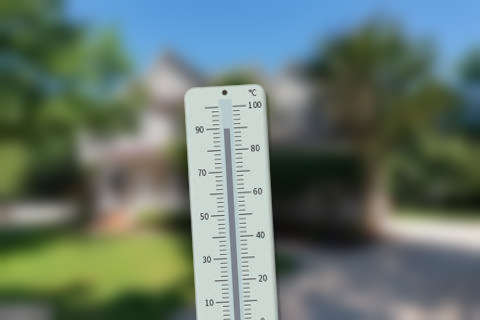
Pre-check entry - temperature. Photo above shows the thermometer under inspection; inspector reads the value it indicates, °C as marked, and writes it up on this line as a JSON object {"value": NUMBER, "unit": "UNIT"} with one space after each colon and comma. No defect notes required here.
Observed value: {"value": 90, "unit": "°C"}
